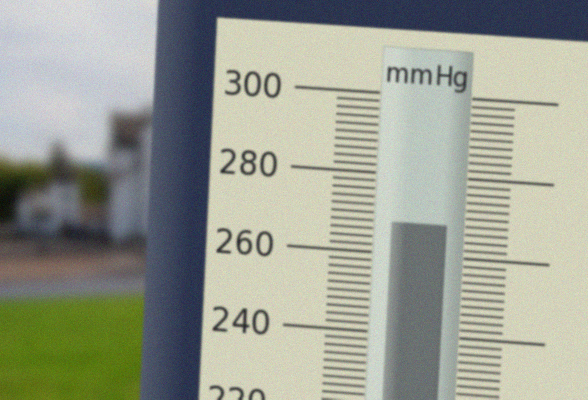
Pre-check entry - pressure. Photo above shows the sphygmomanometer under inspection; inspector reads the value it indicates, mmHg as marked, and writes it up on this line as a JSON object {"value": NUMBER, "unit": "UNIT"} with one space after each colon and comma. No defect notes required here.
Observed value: {"value": 268, "unit": "mmHg"}
